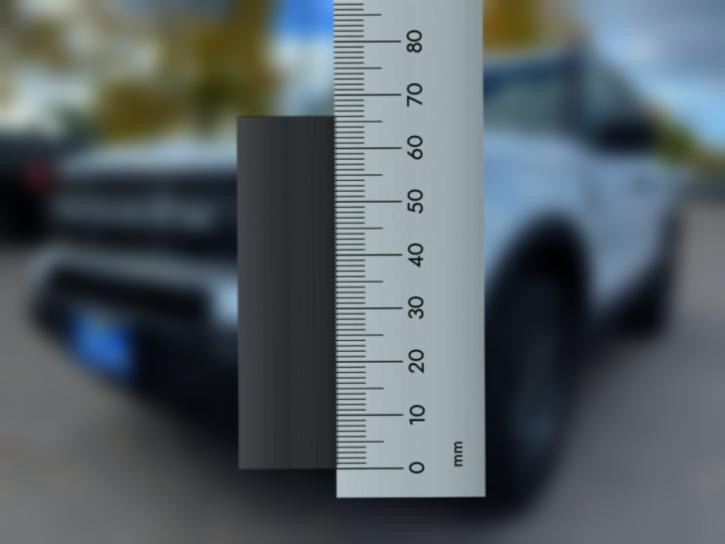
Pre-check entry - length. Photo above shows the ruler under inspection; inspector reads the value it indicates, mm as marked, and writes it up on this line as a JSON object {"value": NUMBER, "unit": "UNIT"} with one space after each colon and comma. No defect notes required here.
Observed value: {"value": 66, "unit": "mm"}
